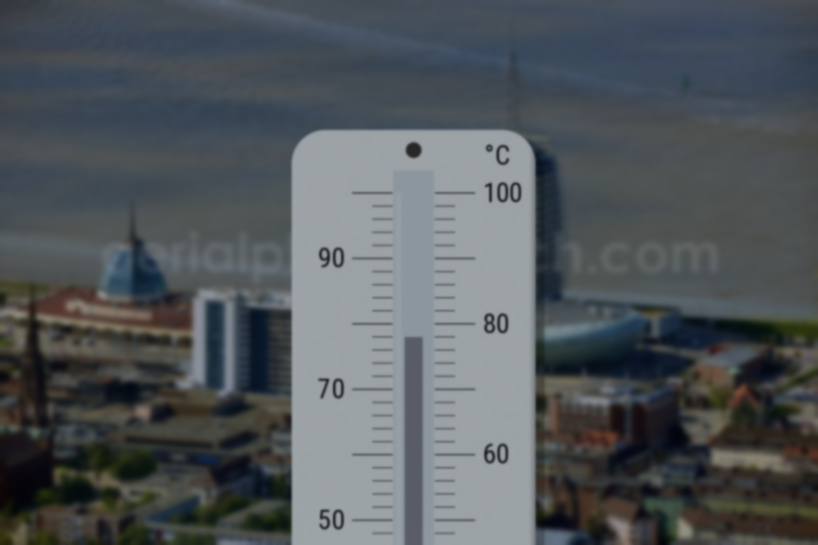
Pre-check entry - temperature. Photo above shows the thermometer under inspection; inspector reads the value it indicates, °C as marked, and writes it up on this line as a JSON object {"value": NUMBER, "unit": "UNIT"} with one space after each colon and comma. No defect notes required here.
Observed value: {"value": 78, "unit": "°C"}
